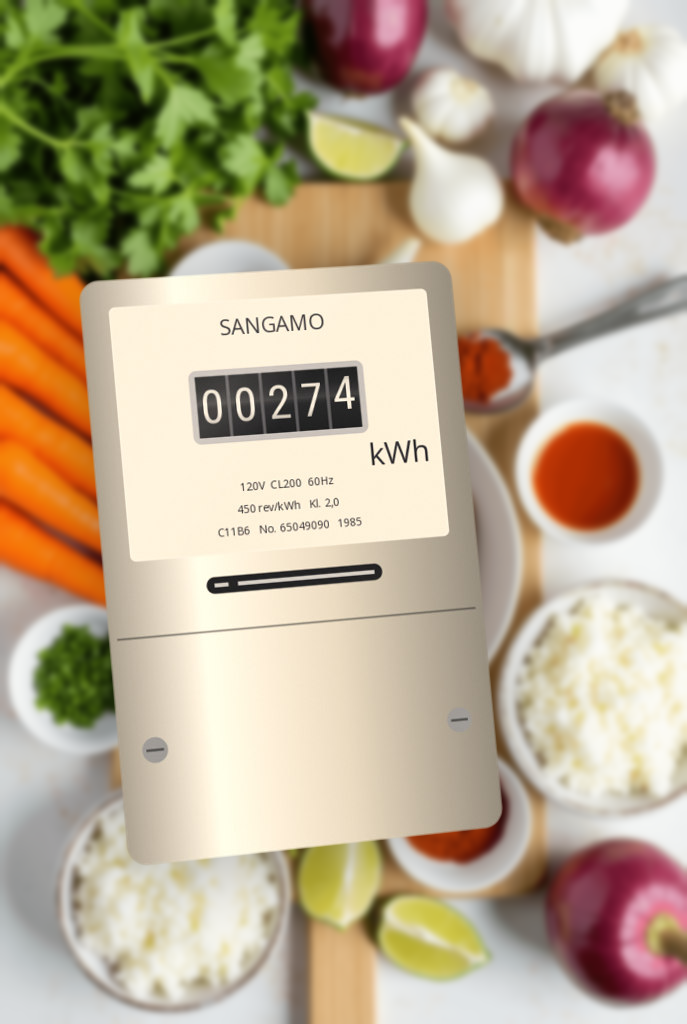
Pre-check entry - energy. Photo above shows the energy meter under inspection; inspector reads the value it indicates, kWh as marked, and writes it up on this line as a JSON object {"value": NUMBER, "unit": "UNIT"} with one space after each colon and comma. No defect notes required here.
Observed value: {"value": 274, "unit": "kWh"}
